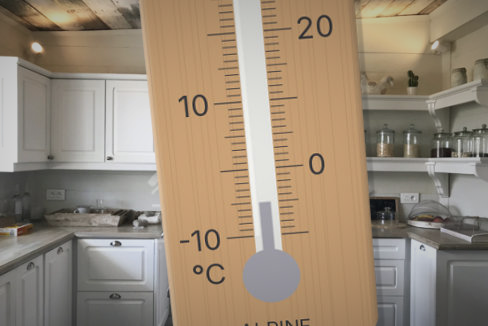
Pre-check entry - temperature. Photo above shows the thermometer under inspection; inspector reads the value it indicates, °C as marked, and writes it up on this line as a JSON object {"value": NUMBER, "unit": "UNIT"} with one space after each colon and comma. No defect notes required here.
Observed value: {"value": -5, "unit": "°C"}
